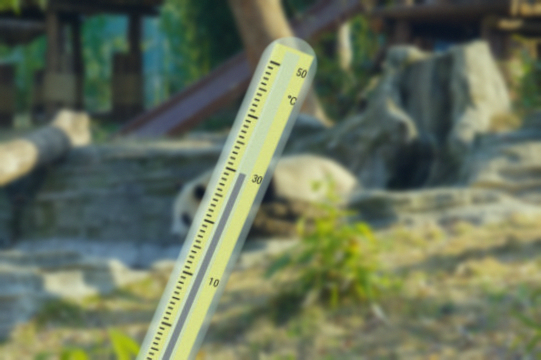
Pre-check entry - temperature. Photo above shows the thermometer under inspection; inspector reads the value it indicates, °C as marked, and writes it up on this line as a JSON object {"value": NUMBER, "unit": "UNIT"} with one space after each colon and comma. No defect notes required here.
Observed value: {"value": 30, "unit": "°C"}
